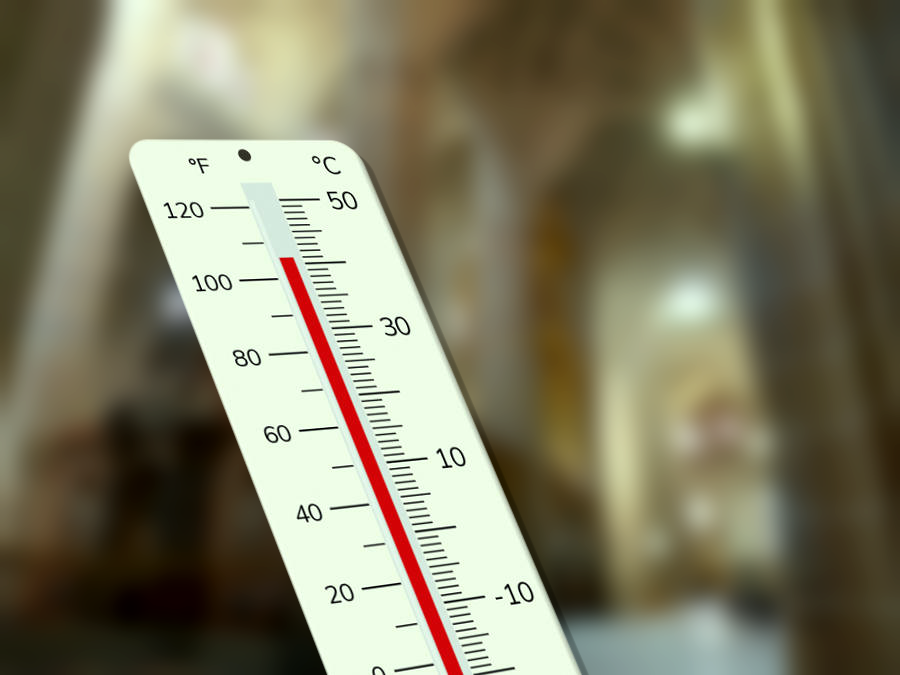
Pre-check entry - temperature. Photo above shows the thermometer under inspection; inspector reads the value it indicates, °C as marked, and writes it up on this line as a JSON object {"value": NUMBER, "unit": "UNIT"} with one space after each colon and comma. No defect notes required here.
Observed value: {"value": 41, "unit": "°C"}
